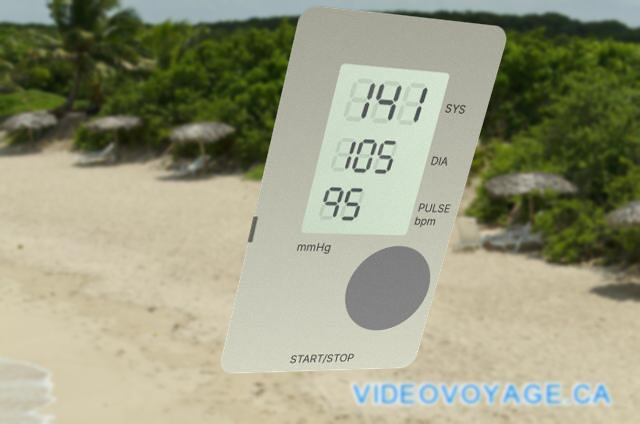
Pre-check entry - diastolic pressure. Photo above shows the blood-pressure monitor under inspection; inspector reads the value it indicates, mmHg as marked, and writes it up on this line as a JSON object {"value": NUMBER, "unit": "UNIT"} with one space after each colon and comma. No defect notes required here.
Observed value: {"value": 105, "unit": "mmHg"}
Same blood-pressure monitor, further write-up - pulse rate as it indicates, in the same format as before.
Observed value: {"value": 95, "unit": "bpm"}
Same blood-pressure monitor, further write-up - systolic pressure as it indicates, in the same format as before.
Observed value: {"value": 141, "unit": "mmHg"}
